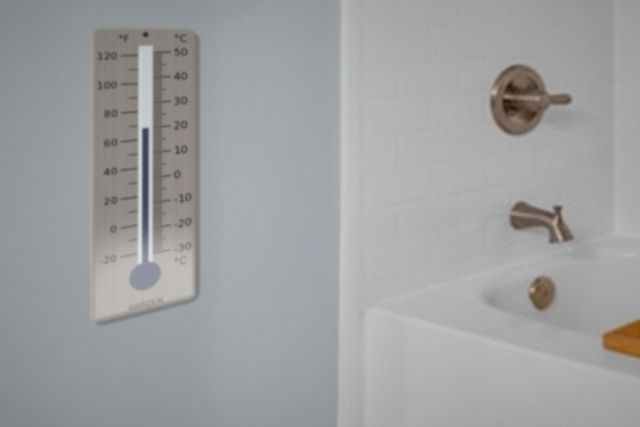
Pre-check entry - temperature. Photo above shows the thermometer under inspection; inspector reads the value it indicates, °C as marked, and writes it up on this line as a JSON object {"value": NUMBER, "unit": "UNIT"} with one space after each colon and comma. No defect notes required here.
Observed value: {"value": 20, "unit": "°C"}
